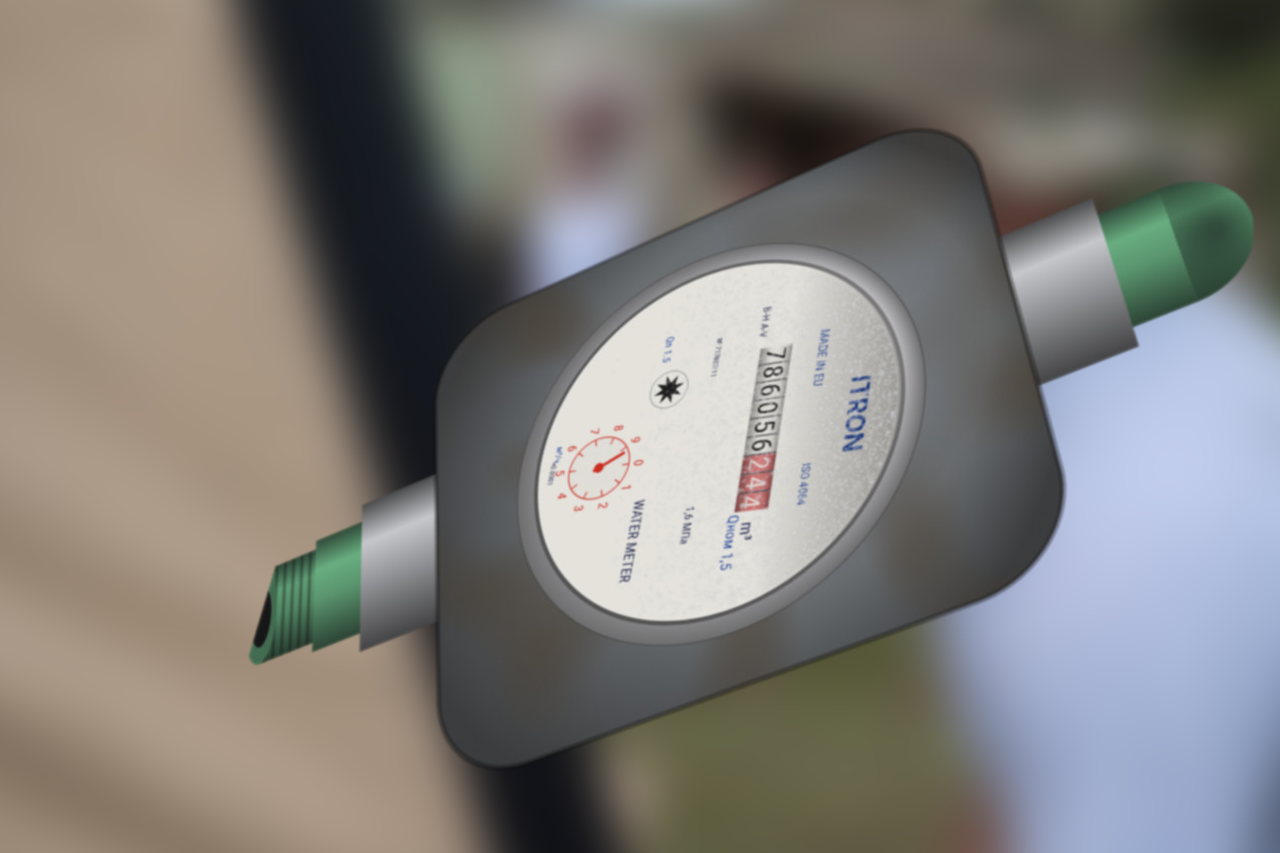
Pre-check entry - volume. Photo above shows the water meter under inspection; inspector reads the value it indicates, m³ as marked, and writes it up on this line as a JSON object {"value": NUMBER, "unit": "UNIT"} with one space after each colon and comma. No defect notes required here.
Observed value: {"value": 786056.2439, "unit": "m³"}
